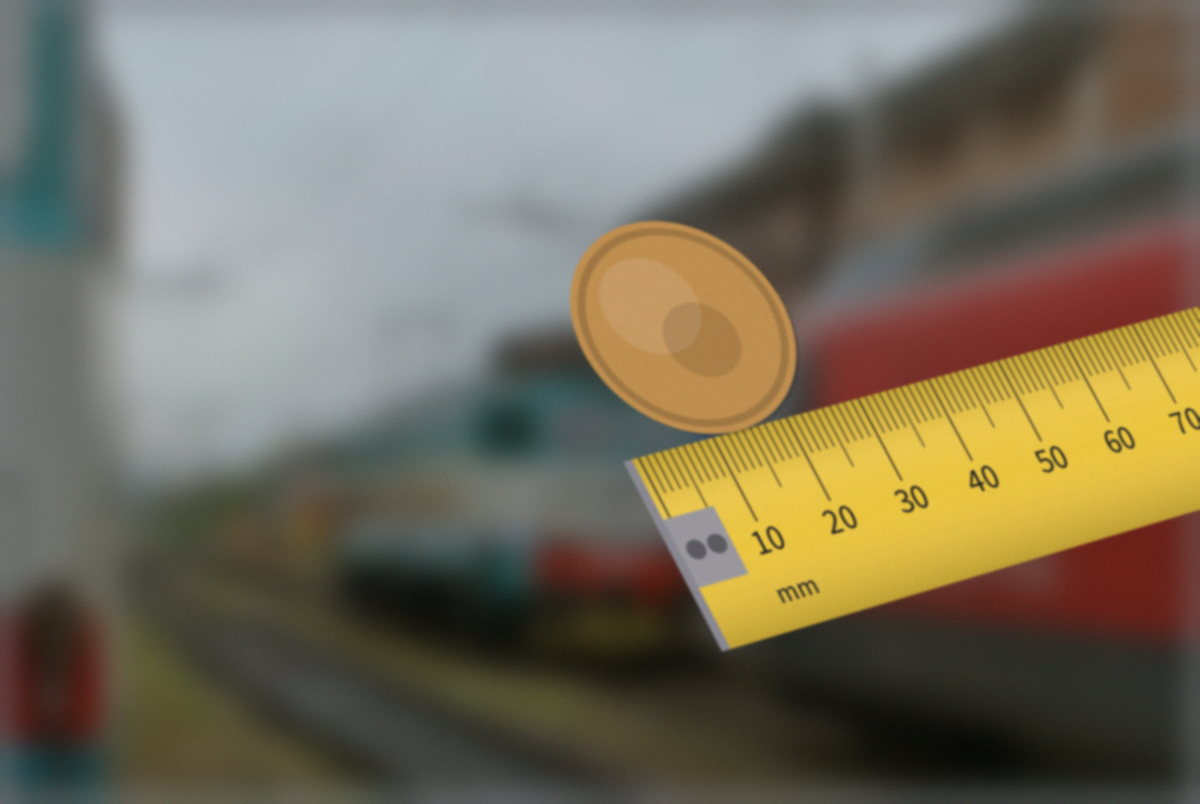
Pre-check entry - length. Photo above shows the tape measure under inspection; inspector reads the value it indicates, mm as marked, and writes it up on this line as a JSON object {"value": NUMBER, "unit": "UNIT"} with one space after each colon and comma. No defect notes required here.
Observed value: {"value": 27, "unit": "mm"}
